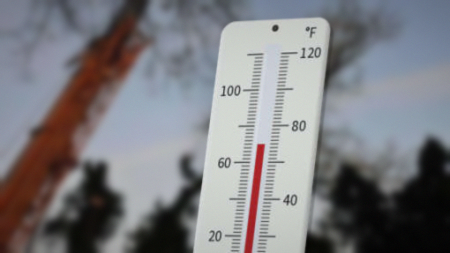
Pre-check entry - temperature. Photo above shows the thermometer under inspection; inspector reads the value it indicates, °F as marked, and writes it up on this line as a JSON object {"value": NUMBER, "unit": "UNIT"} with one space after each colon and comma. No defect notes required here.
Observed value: {"value": 70, "unit": "°F"}
